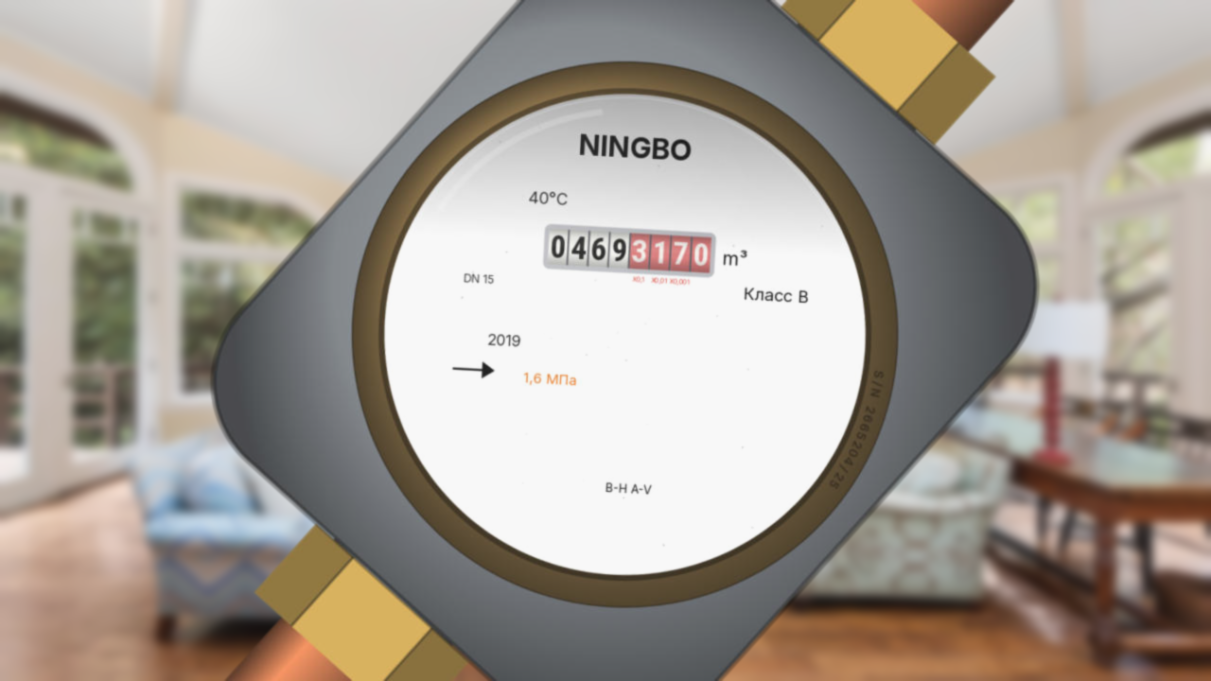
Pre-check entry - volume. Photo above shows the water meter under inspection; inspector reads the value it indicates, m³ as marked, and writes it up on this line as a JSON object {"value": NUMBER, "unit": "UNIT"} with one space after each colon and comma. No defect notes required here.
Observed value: {"value": 469.3170, "unit": "m³"}
